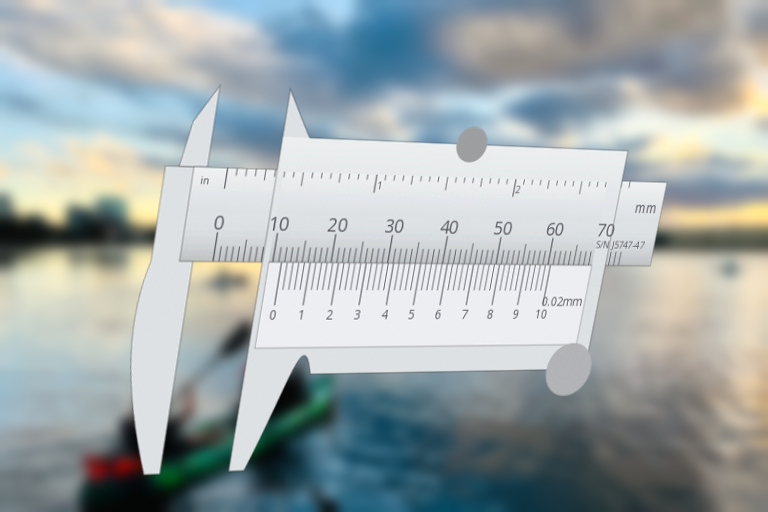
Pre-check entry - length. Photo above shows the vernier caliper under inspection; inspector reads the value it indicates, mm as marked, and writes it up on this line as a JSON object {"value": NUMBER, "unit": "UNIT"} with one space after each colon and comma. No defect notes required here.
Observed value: {"value": 11.5, "unit": "mm"}
